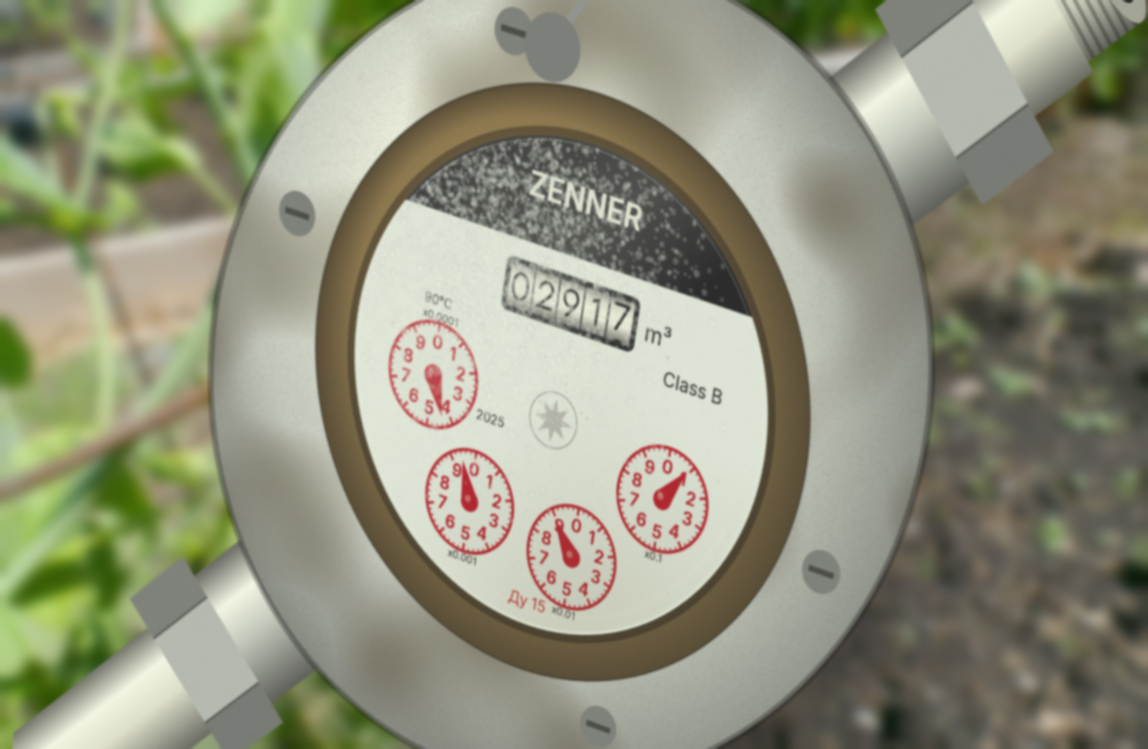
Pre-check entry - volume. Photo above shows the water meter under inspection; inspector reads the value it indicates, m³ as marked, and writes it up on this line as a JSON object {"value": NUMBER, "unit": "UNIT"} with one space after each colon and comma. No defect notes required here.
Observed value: {"value": 2917.0894, "unit": "m³"}
